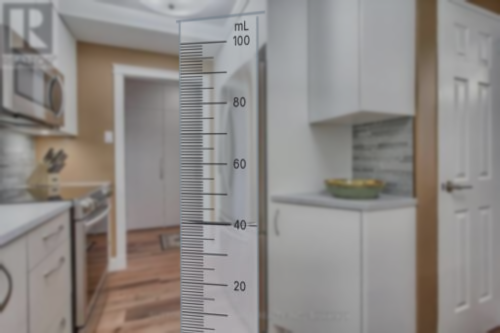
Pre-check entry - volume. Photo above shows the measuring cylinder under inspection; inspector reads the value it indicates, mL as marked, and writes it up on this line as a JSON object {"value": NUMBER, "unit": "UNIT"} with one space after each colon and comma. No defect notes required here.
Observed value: {"value": 40, "unit": "mL"}
